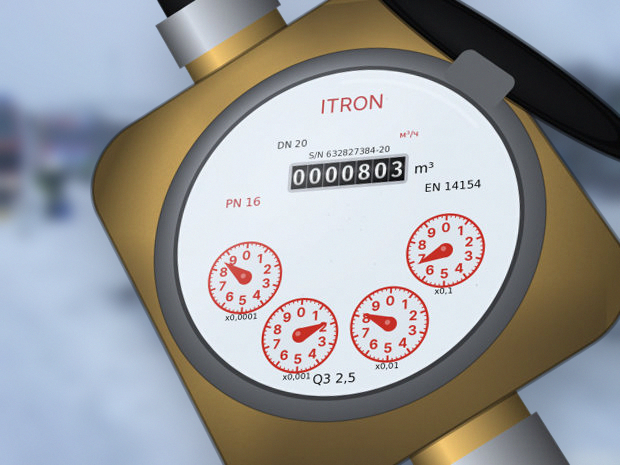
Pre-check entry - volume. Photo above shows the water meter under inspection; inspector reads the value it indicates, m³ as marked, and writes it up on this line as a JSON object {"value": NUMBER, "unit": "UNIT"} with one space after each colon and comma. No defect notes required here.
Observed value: {"value": 803.6818, "unit": "m³"}
